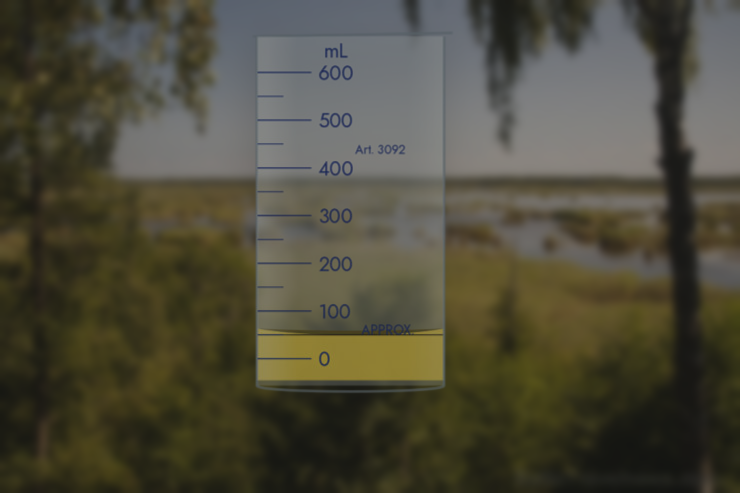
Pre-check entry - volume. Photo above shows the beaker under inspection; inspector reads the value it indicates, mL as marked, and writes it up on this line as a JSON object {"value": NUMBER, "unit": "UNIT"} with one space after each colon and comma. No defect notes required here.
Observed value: {"value": 50, "unit": "mL"}
